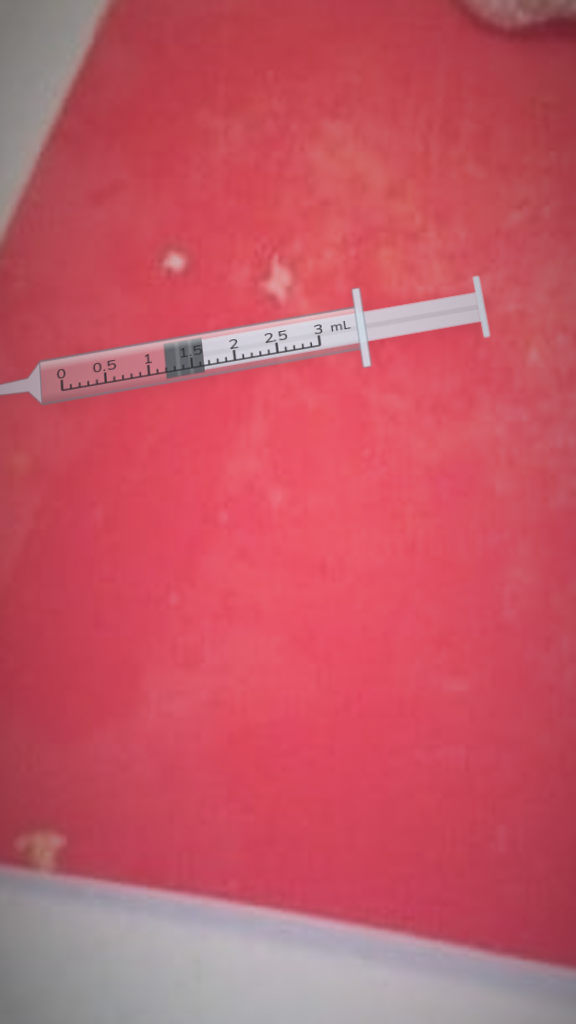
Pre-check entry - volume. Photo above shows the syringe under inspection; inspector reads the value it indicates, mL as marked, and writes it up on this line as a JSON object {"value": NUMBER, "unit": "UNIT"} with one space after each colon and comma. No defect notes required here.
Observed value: {"value": 1.2, "unit": "mL"}
